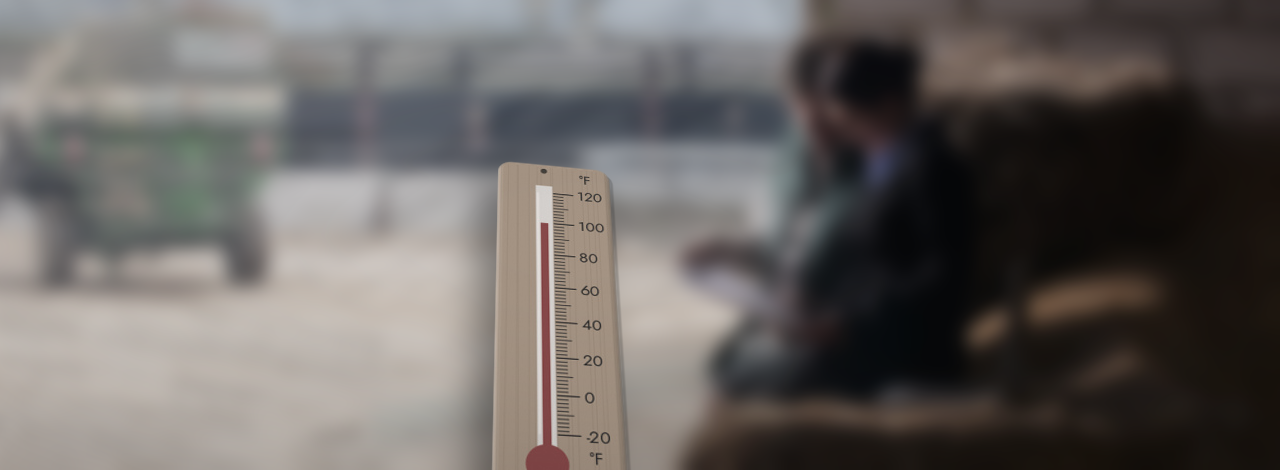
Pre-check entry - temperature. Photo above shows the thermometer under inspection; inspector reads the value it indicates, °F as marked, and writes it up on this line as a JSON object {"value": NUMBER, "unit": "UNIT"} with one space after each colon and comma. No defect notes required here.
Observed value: {"value": 100, "unit": "°F"}
